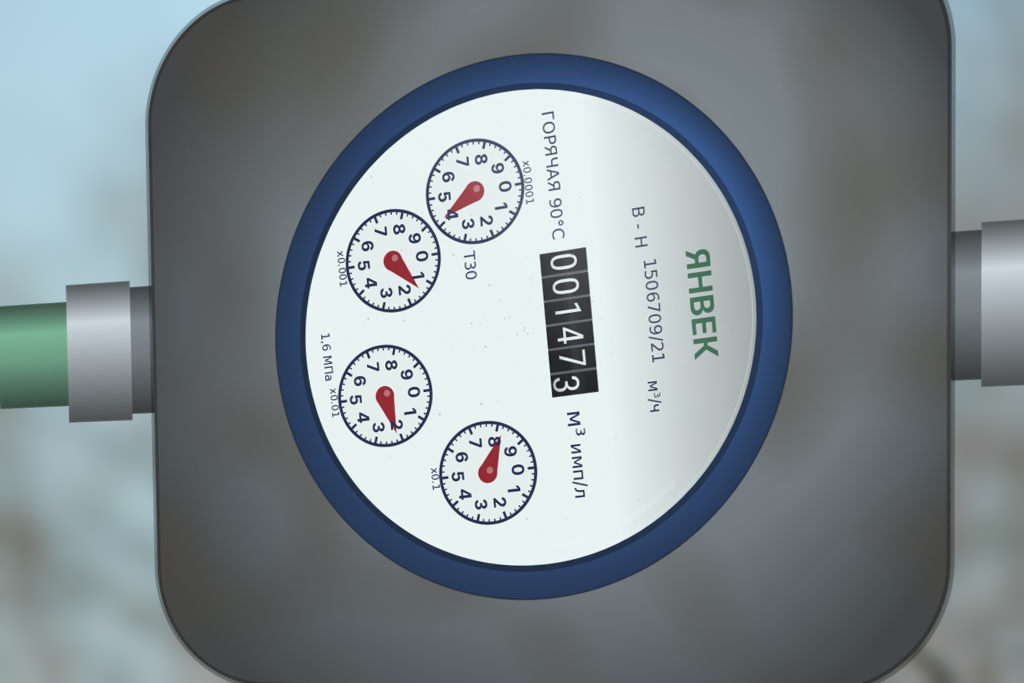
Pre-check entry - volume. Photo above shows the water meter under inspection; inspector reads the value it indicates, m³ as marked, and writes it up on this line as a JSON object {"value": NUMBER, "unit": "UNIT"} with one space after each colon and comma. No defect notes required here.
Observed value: {"value": 1472.8214, "unit": "m³"}
